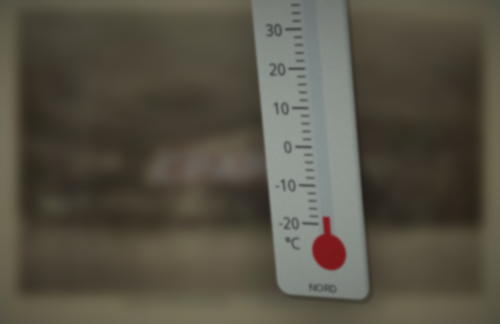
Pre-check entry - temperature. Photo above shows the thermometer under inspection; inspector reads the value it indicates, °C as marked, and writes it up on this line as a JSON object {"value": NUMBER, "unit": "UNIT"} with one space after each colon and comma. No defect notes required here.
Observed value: {"value": -18, "unit": "°C"}
